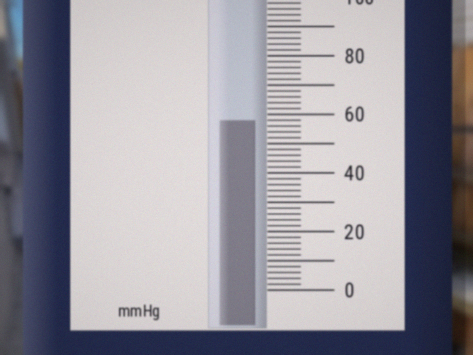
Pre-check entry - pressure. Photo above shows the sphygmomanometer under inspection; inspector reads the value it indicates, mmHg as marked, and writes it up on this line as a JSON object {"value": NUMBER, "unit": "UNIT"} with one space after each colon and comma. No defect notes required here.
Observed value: {"value": 58, "unit": "mmHg"}
